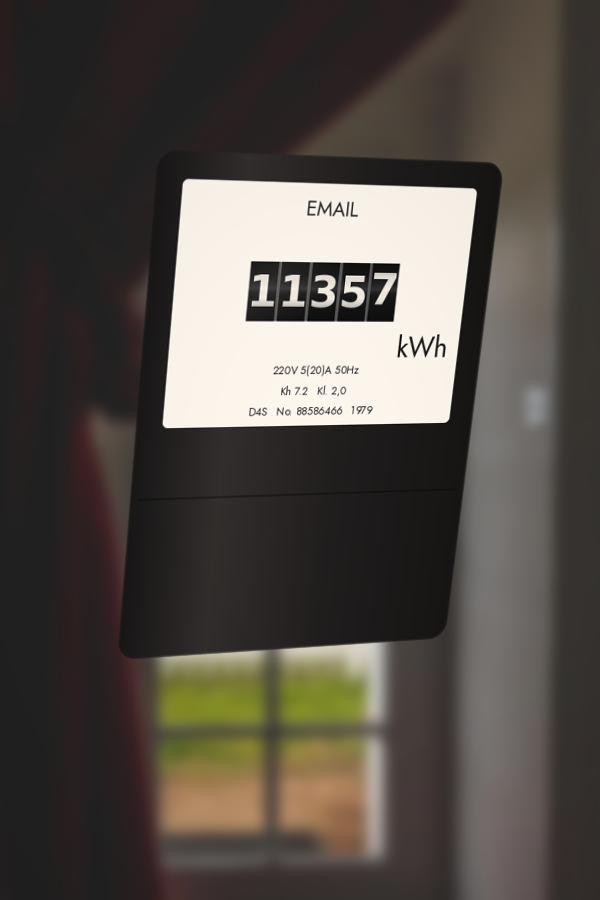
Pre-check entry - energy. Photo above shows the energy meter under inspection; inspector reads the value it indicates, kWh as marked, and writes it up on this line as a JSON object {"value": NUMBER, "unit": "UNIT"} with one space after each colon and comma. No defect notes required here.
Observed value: {"value": 11357, "unit": "kWh"}
